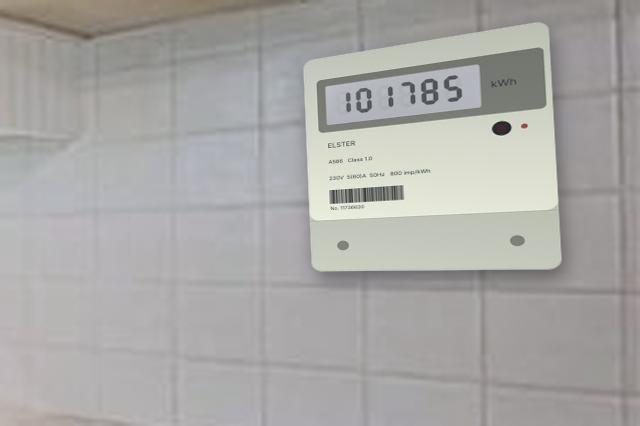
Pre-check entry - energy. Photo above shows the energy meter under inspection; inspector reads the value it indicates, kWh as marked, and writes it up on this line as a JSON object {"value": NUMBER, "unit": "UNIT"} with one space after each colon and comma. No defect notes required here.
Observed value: {"value": 101785, "unit": "kWh"}
